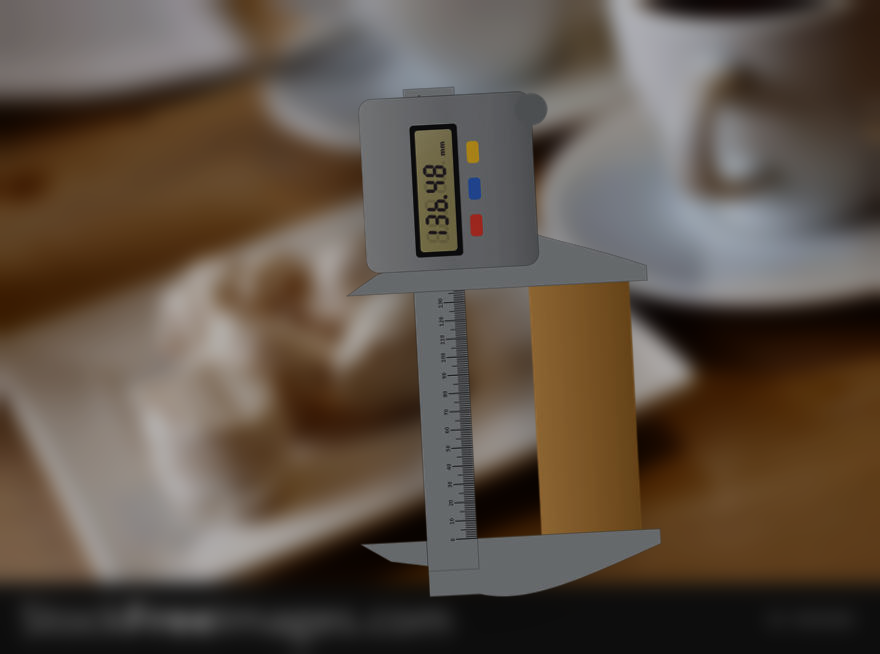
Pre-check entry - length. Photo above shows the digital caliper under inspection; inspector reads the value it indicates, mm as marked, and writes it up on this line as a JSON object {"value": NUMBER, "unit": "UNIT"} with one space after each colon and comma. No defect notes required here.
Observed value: {"value": 136.48, "unit": "mm"}
